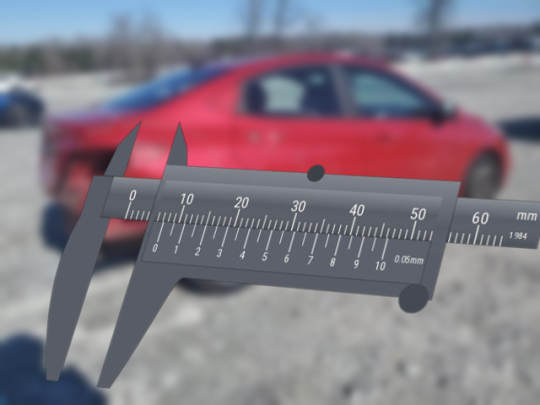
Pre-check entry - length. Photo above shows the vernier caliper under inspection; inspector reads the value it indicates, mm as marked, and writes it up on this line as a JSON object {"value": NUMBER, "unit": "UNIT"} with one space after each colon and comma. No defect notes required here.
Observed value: {"value": 7.2, "unit": "mm"}
